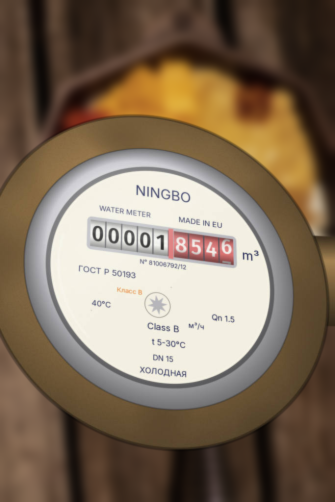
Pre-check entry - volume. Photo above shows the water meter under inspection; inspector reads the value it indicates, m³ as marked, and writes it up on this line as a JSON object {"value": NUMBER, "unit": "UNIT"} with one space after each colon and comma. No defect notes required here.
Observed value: {"value": 1.8546, "unit": "m³"}
